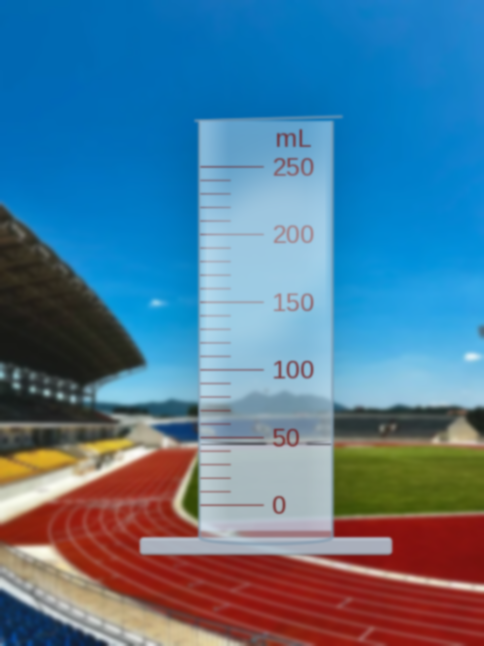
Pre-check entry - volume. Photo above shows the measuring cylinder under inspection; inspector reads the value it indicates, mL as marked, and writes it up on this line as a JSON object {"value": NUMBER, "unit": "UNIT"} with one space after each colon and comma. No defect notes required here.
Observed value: {"value": 45, "unit": "mL"}
